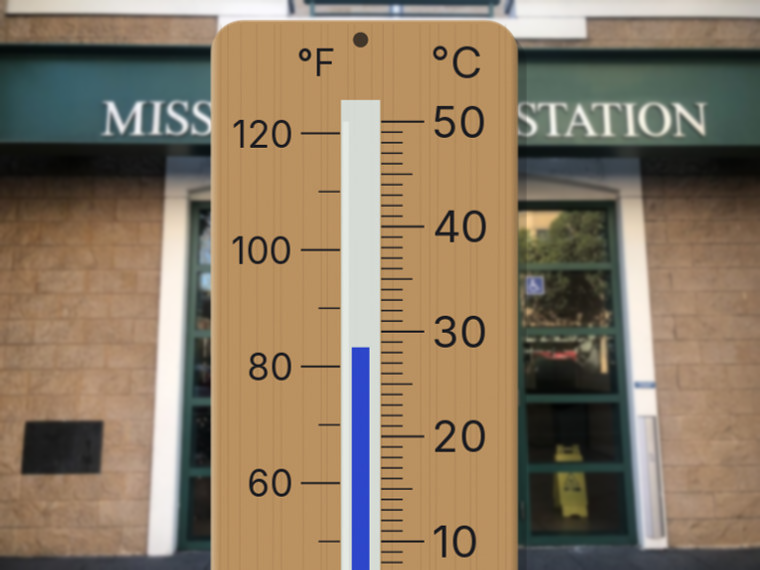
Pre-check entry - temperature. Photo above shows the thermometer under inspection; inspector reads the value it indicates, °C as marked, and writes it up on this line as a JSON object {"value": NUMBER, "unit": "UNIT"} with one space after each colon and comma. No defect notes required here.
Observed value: {"value": 28.5, "unit": "°C"}
